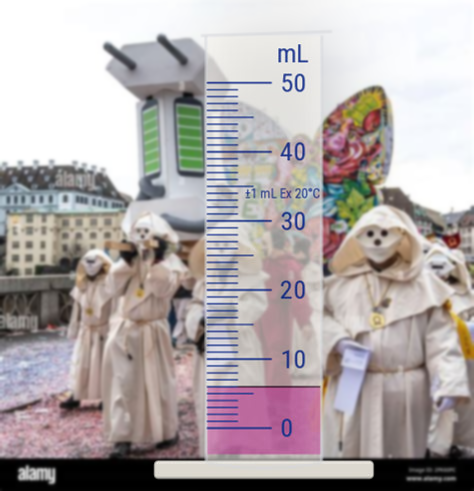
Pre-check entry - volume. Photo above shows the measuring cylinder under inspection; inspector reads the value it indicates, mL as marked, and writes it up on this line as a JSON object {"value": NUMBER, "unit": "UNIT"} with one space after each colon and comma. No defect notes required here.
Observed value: {"value": 6, "unit": "mL"}
